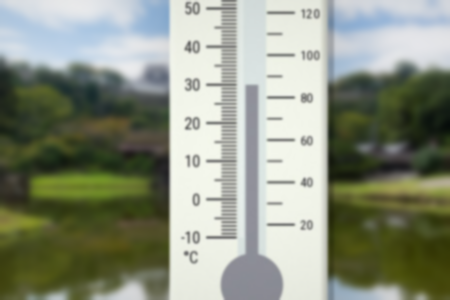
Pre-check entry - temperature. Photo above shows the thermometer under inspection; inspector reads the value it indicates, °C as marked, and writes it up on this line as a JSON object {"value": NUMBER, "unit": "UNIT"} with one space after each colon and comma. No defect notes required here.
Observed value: {"value": 30, "unit": "°C"}
